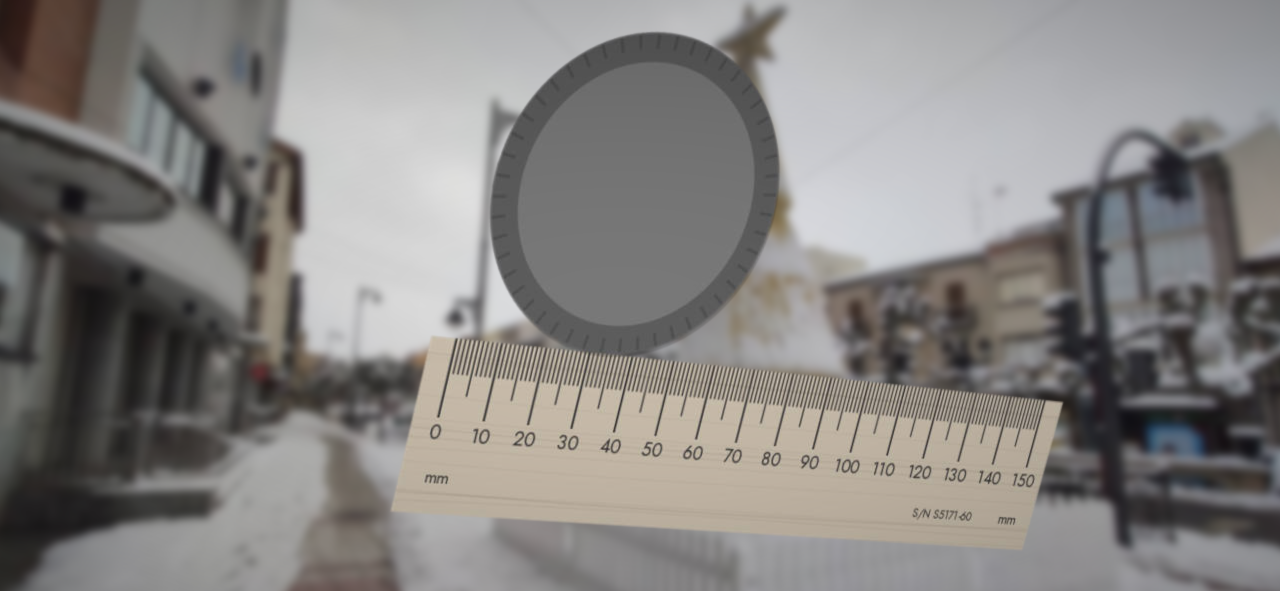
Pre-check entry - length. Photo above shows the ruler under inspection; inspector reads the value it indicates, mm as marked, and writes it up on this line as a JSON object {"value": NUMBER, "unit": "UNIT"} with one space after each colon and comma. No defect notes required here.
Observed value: {"value": 65, "unit": "mm"}
